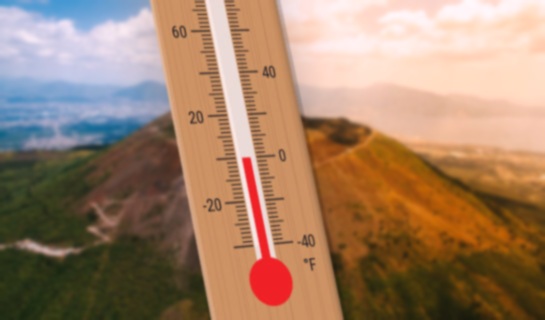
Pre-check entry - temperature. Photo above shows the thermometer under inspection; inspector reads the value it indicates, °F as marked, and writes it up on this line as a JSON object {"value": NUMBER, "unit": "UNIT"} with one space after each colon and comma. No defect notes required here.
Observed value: {"value": 0, "unit": "°F"}
